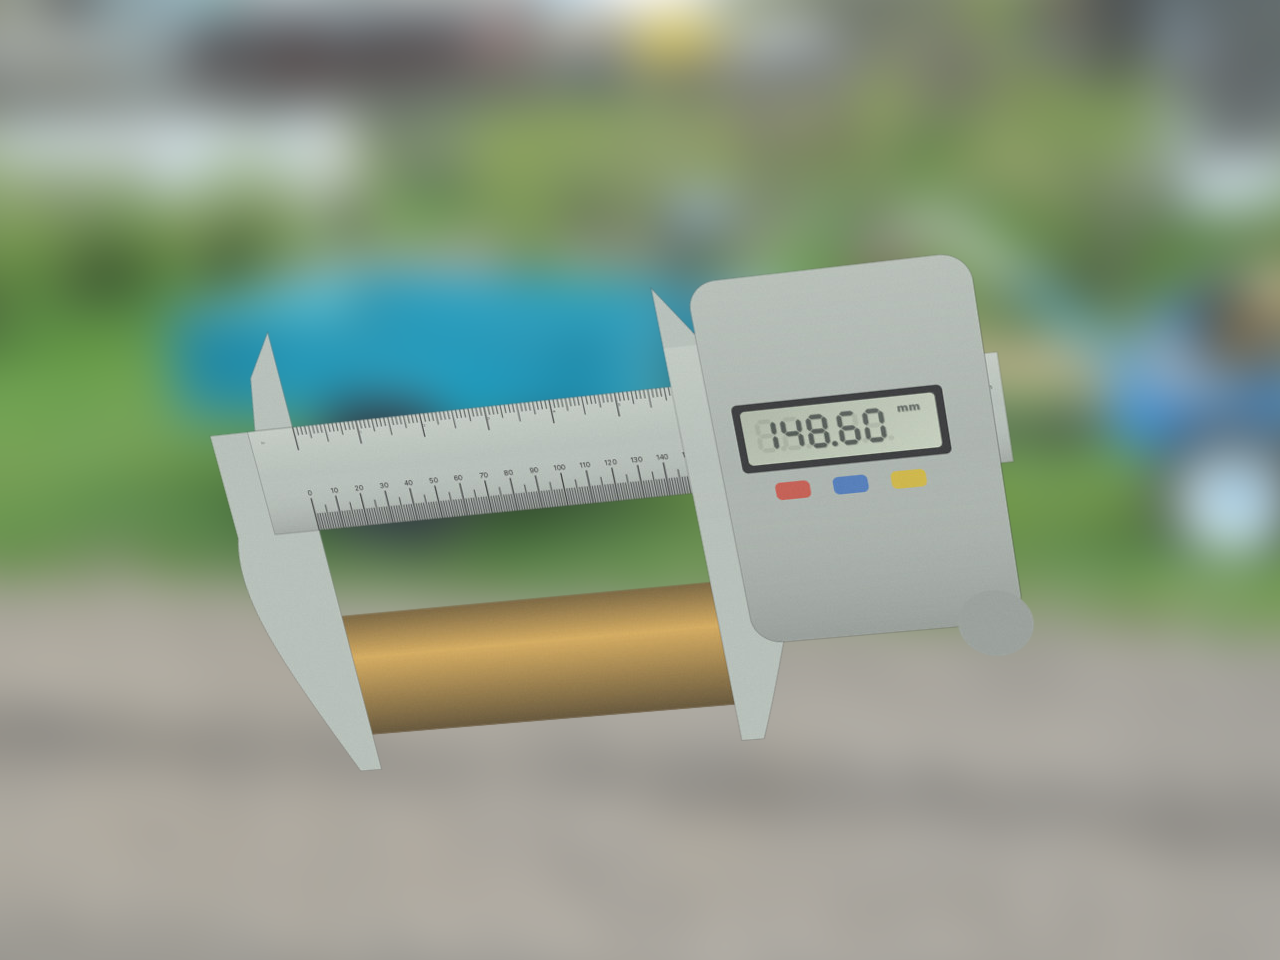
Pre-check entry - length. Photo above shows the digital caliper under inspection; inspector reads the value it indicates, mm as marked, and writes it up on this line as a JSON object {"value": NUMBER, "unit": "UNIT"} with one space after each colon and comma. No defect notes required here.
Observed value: {"value": 148.60, "unit": "mm"}
